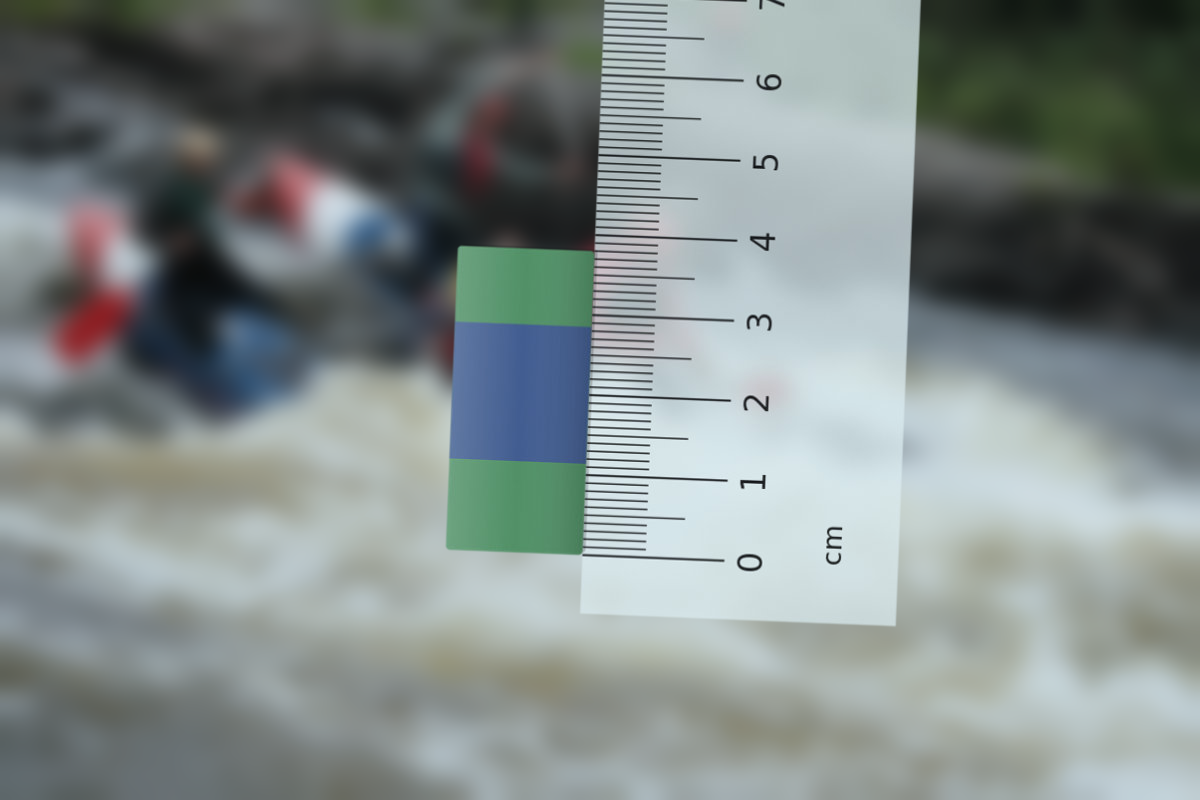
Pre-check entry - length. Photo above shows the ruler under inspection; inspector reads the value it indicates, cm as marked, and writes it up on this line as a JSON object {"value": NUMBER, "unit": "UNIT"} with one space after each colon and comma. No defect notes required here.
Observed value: {"value": 3.8, "unit": "cm"}
